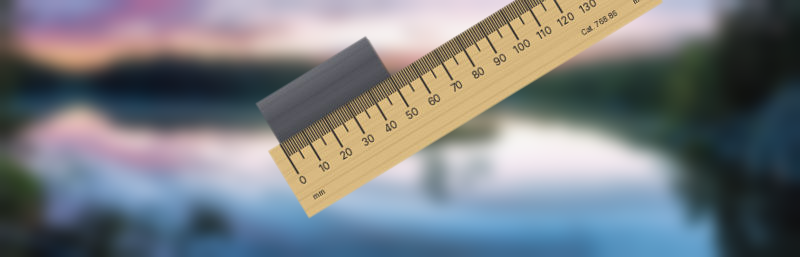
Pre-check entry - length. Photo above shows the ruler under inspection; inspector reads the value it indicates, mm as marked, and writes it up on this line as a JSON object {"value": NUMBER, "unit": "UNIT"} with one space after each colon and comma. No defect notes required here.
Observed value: {"value": 50, "unit": "mm"}
